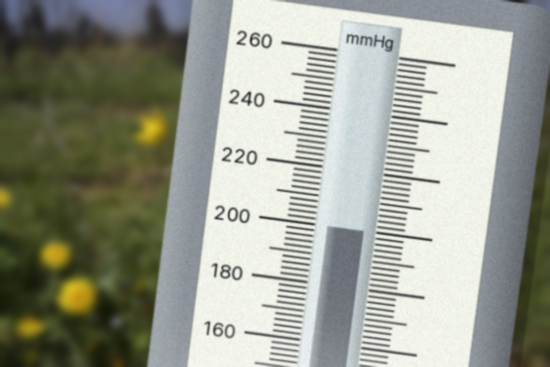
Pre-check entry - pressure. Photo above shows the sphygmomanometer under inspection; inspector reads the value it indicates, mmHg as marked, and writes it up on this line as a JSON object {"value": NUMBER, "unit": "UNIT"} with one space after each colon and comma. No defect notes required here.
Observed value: {"value": 200, "unit": "mmHg"}
